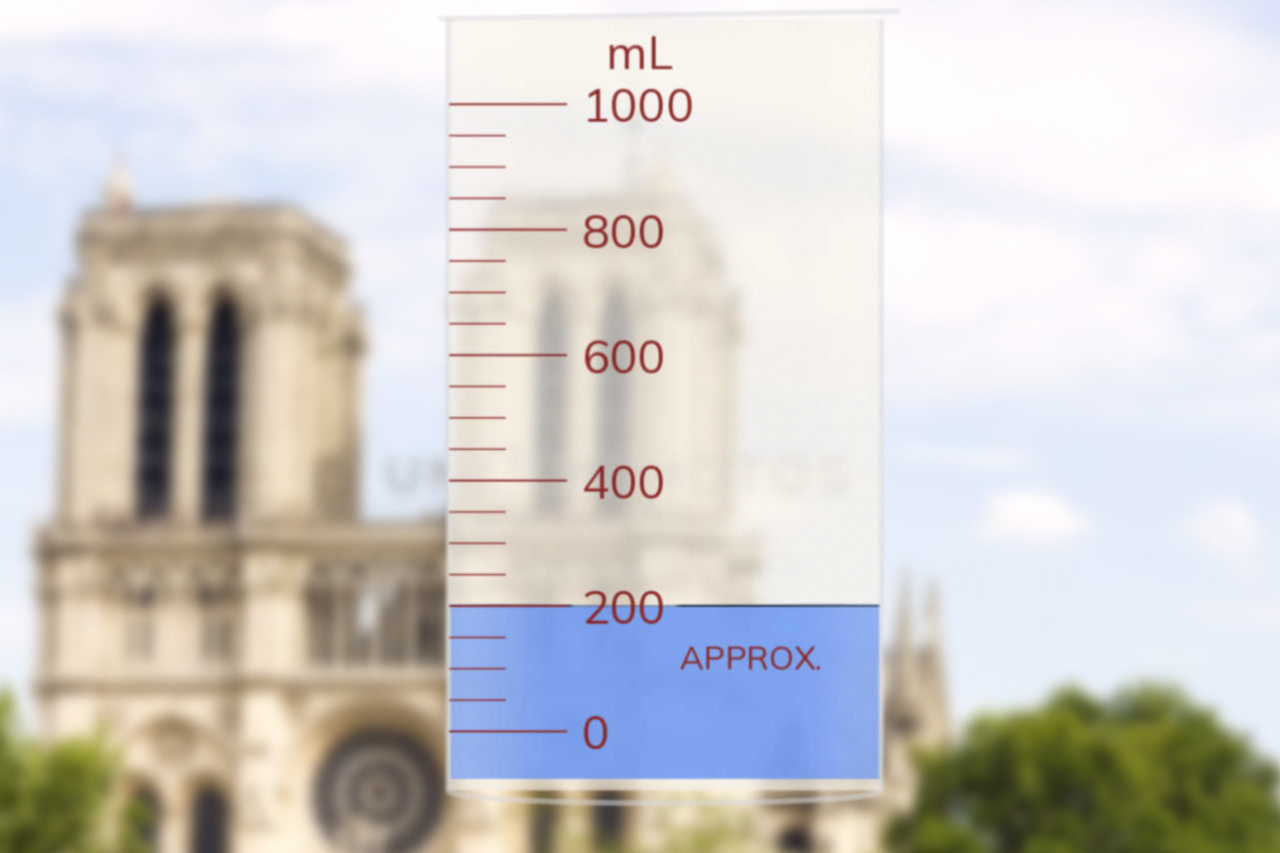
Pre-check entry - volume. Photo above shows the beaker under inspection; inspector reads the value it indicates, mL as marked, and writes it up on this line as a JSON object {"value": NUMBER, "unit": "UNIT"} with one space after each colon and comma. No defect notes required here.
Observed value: {"value": 200, "unit": "mL"}
